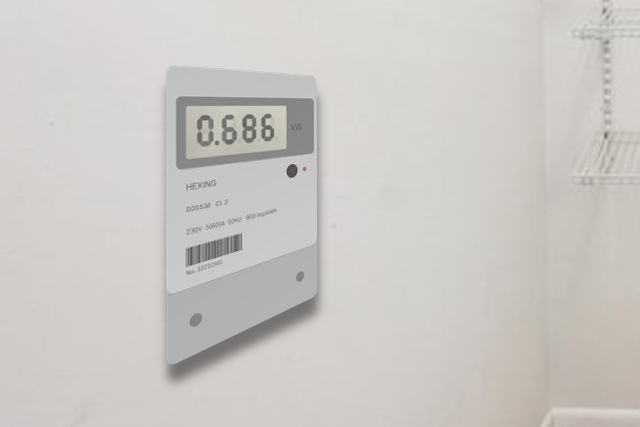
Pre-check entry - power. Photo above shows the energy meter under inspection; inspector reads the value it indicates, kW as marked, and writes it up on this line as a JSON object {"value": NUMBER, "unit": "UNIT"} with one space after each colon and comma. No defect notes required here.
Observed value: {"value": 0.686, "unit": "kW"}
